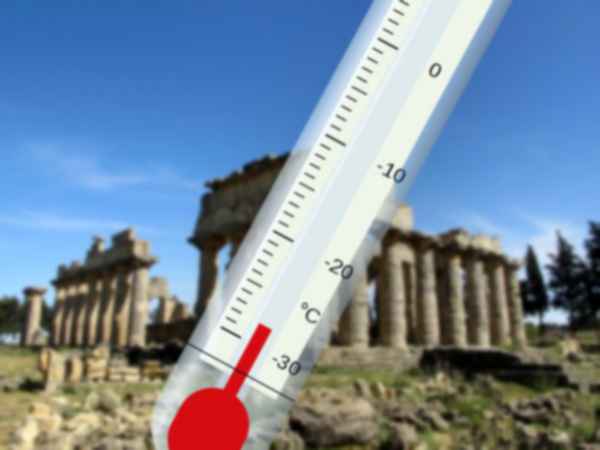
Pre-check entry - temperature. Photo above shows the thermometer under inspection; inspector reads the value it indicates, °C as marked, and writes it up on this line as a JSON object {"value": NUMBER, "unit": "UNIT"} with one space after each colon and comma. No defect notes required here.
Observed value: {"value": -28, "unit": "°C"}
